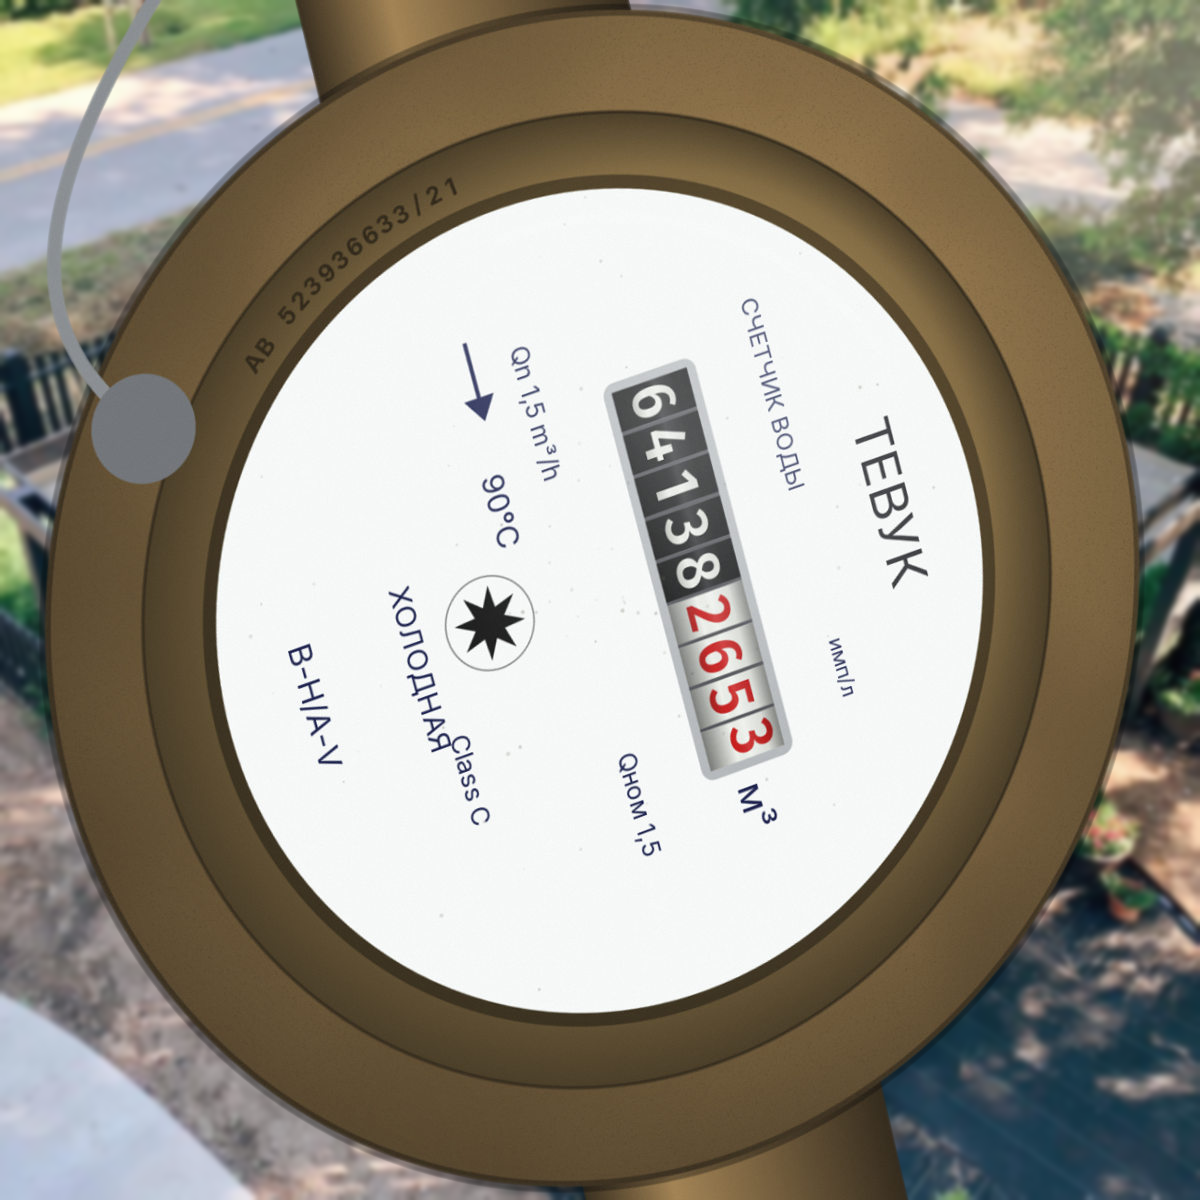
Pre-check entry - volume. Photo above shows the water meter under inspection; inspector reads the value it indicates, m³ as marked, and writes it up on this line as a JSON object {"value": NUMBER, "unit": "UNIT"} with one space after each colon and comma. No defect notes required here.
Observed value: {"value": 64138.2653, "unit": "m³"}
